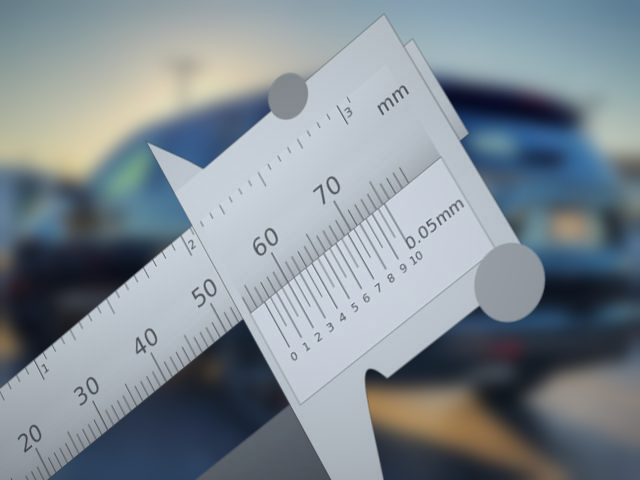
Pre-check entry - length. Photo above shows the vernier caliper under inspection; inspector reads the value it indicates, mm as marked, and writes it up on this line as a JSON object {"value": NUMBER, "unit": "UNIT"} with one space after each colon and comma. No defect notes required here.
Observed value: {"value": 56.2, "unit": "mm"}
